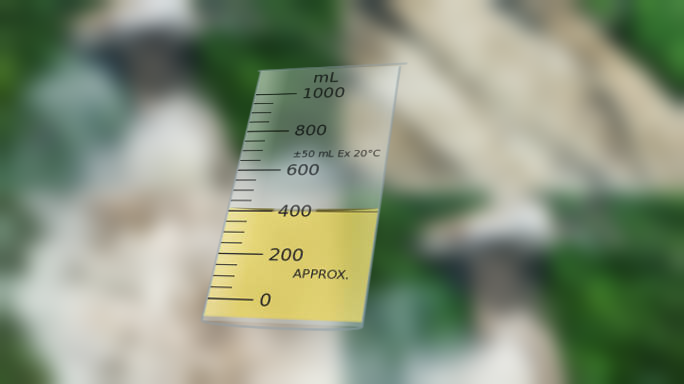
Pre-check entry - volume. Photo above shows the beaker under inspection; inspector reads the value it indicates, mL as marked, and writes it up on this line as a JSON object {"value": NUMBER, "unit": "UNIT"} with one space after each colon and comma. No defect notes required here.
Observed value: {"value": 400, "unit": "mL"}
